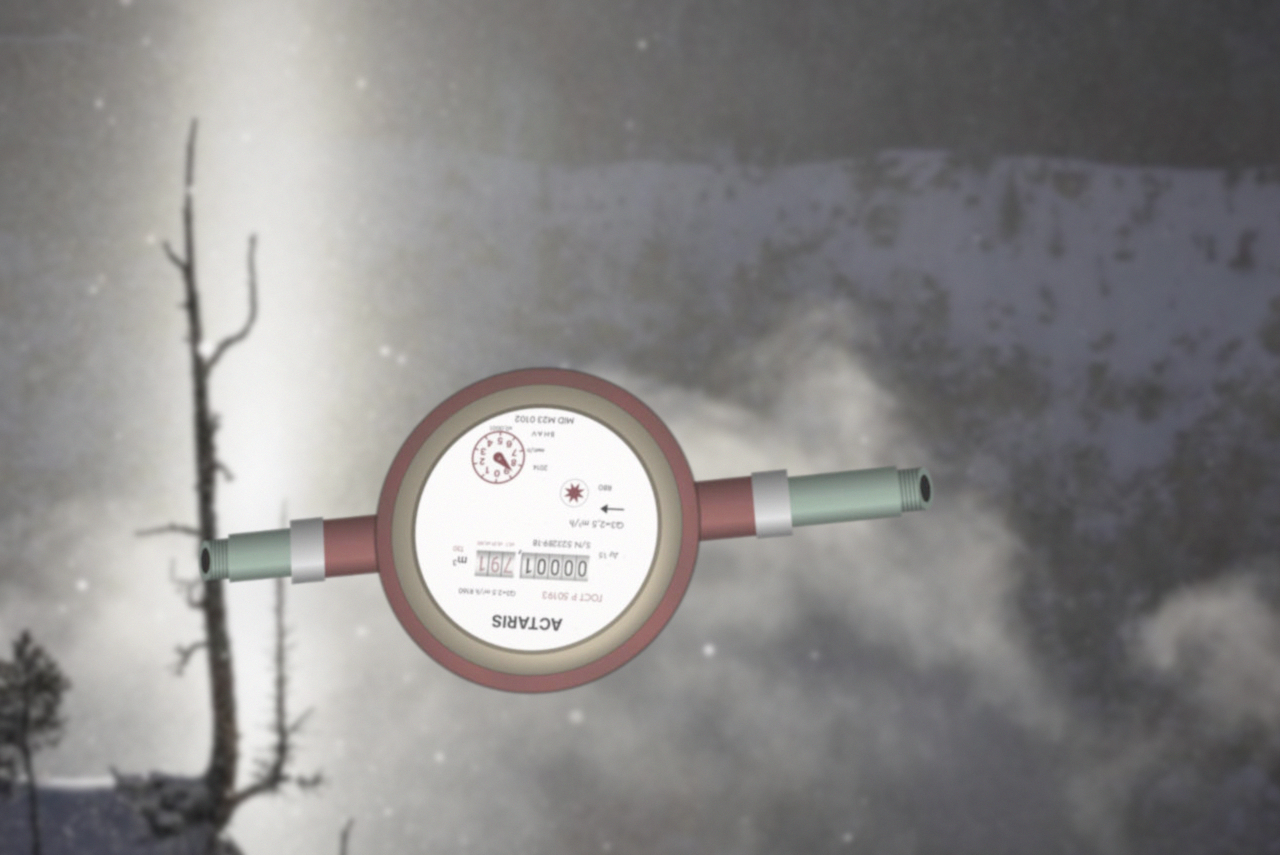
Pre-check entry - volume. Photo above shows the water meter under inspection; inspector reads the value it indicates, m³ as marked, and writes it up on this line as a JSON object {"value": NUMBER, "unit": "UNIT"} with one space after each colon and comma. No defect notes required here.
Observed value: {"value": 1.7918, "unit": "m³"}
